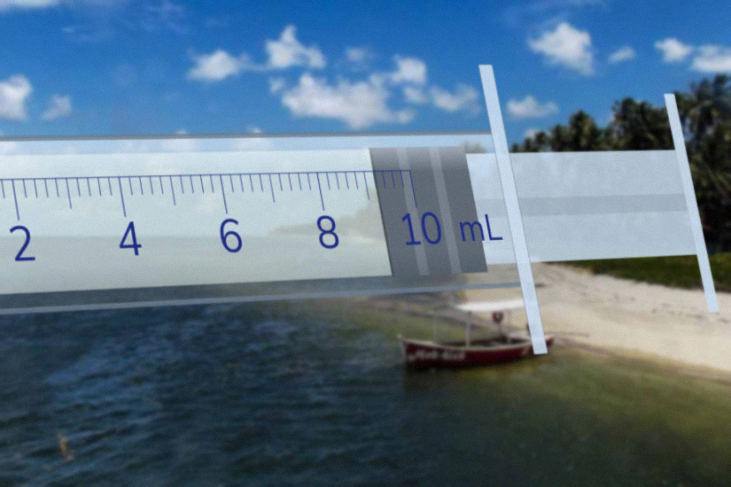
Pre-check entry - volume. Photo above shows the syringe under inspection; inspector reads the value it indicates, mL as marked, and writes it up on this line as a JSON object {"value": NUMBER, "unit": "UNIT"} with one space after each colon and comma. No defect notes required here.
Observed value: {"value": 9.2, "unit": "mL"}
